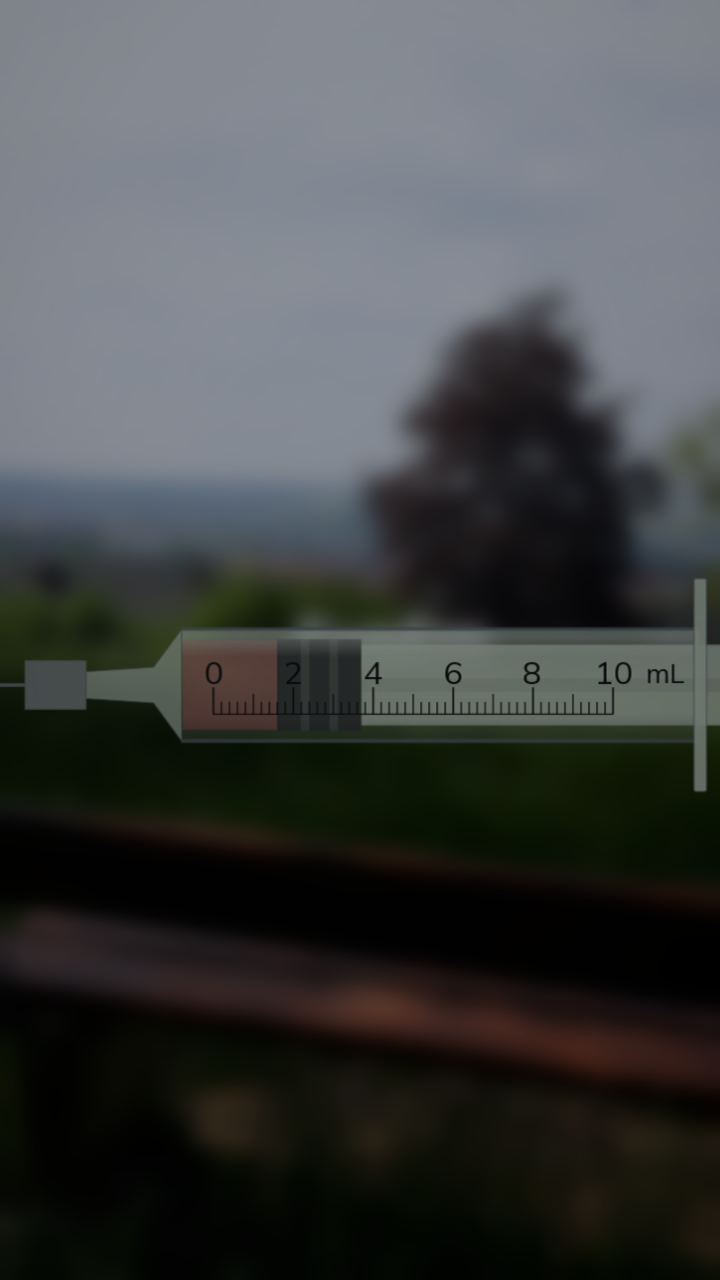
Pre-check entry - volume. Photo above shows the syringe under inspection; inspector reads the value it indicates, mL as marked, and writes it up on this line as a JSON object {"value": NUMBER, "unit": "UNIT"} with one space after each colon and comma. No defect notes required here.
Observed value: {"value": 1.6, "unit": "mL"}
